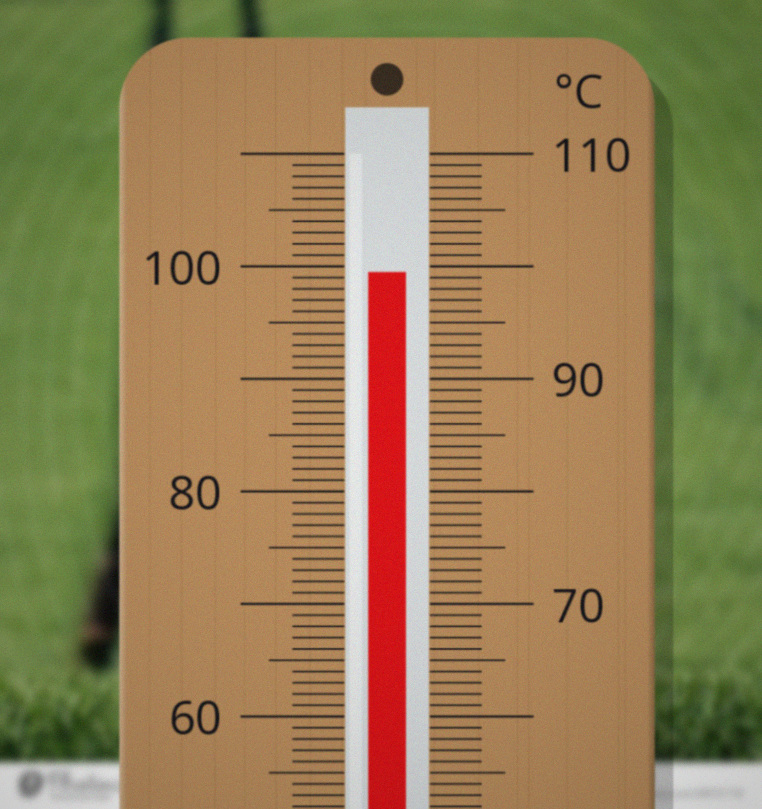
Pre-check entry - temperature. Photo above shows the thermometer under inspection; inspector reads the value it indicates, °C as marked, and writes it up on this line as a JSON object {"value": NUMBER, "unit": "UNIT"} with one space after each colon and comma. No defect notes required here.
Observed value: {"value": 99.5, "unit": "°C"}
